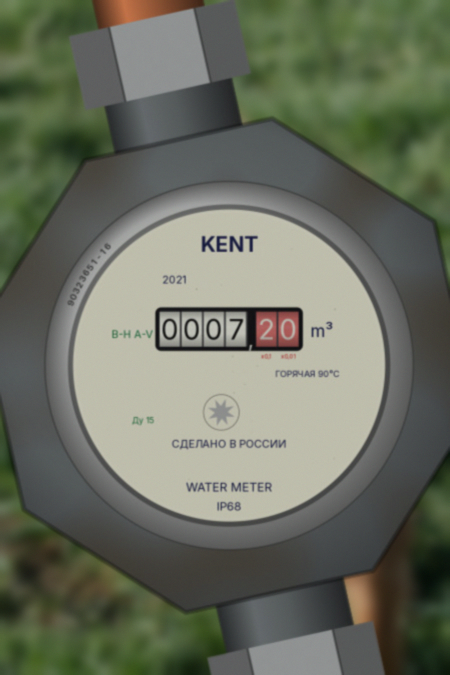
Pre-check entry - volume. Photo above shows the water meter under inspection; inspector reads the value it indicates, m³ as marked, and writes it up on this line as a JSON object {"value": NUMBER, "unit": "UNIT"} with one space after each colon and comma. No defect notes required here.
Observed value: {"value": 7.20, "unit": "m³"}
